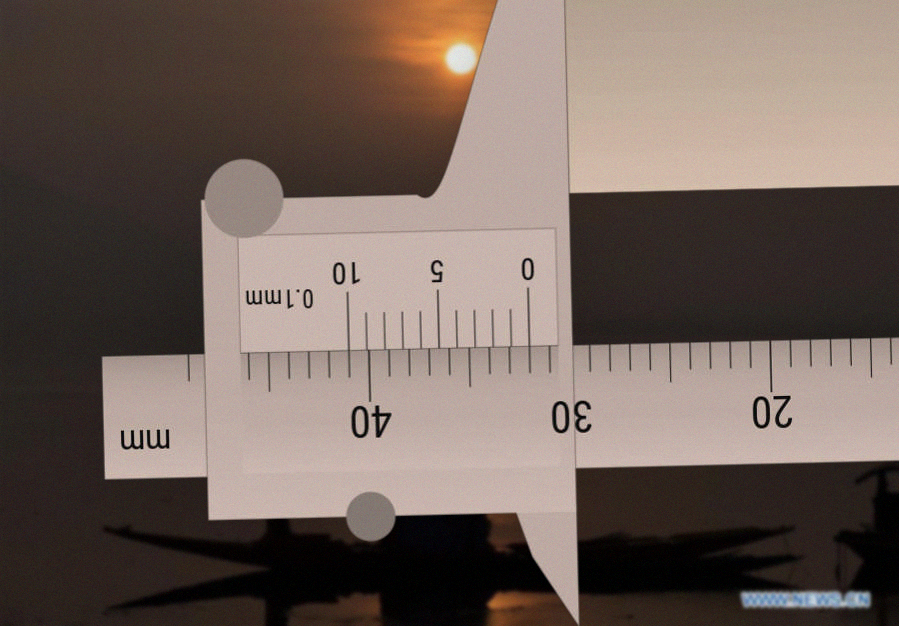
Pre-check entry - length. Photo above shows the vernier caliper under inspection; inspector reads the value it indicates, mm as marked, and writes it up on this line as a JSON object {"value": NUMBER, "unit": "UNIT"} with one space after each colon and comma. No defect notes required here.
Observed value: {"value": 32.0, "unit": "mm"}
